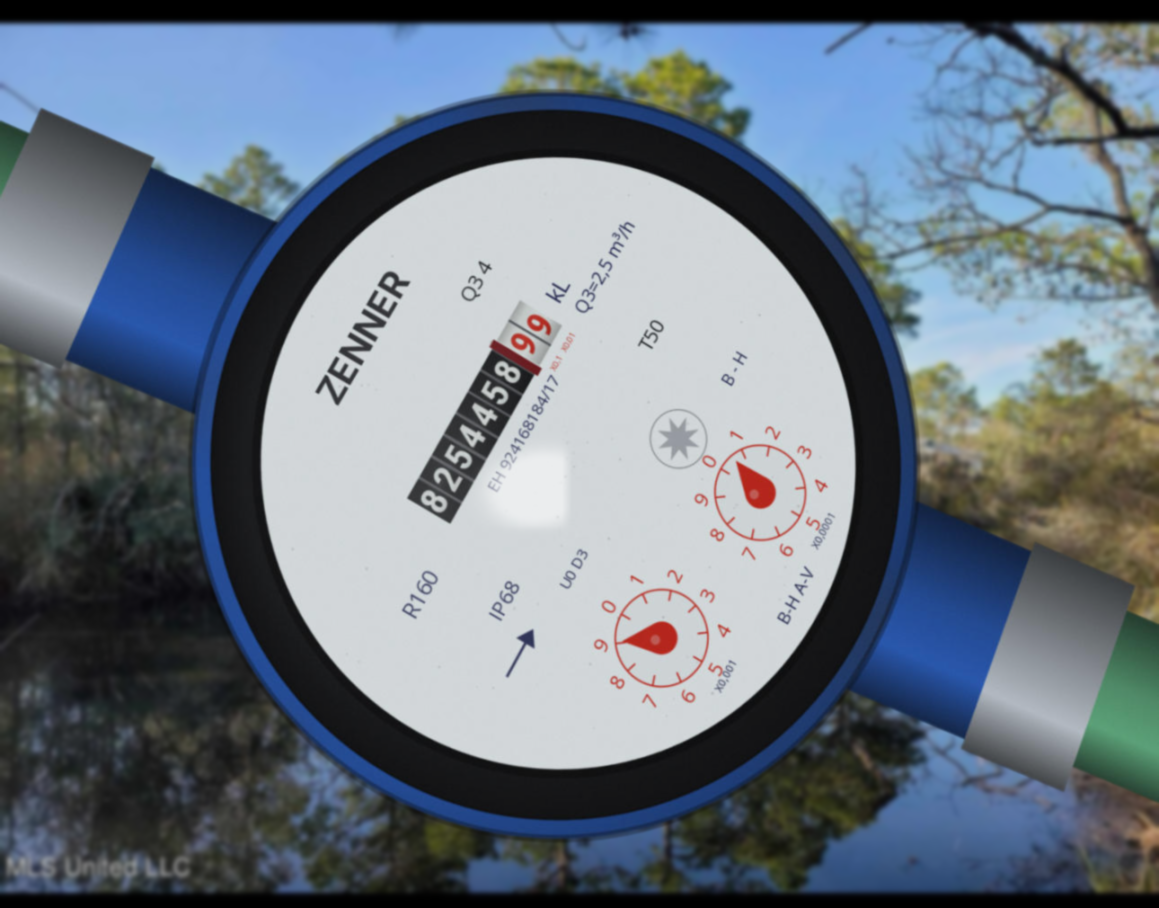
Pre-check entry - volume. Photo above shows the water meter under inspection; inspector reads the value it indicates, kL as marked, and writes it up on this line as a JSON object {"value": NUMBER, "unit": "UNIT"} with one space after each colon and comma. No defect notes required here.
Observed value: {"value": 8254458.9890, "unit": "kL"}
